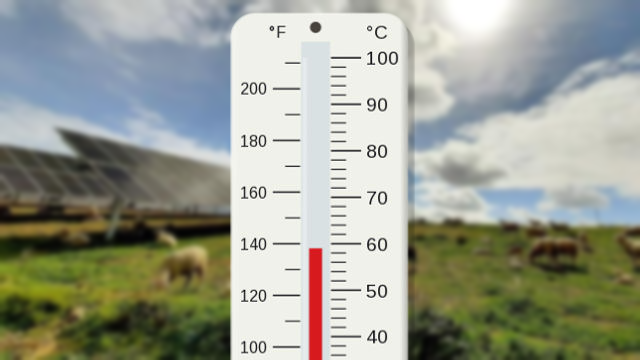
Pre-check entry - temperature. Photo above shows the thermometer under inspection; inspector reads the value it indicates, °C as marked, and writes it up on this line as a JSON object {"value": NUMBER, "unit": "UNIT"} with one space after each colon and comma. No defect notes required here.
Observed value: {"value": 59, "unit": "°C"}
